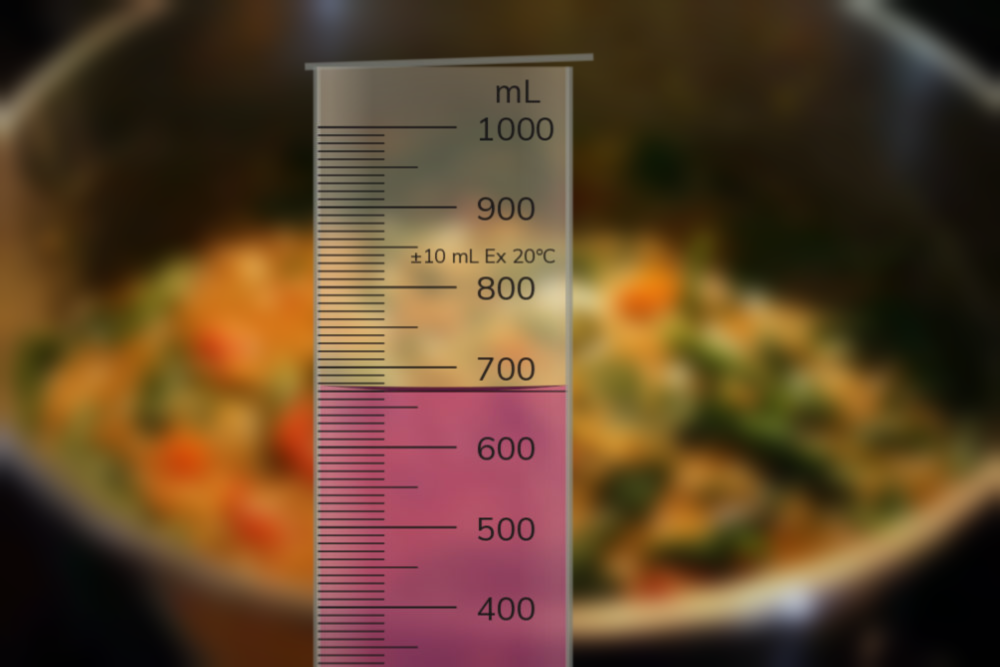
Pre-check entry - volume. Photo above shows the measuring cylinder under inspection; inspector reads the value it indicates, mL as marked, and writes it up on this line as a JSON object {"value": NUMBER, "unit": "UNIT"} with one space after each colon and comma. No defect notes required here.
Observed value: {"value": 670, "unit": "mL"}
